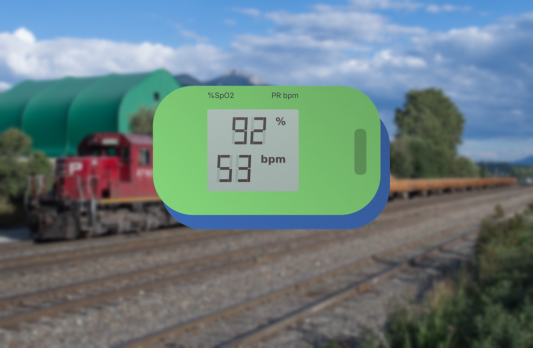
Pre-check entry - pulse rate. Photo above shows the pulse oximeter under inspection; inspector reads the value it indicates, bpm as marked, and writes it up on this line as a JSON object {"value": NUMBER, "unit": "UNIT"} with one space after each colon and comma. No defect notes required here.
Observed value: {"value": 53, "unit": "bpm"}
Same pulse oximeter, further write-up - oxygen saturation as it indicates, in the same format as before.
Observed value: {"value": 92, "unit": "%"}
